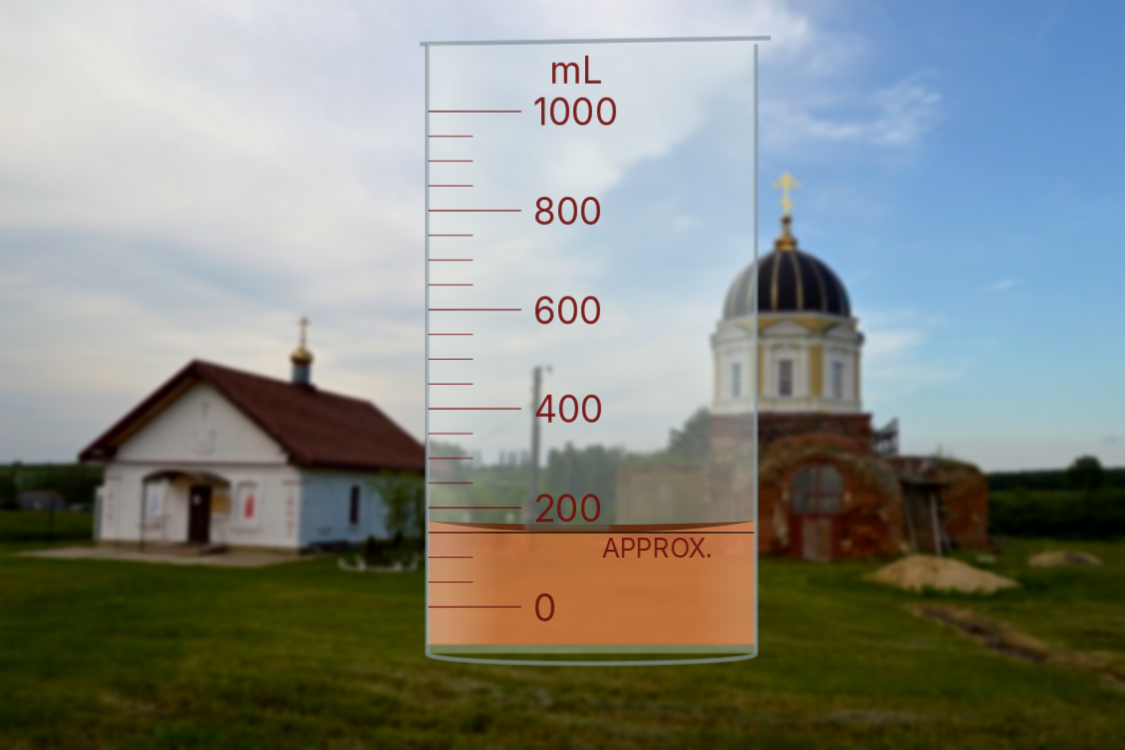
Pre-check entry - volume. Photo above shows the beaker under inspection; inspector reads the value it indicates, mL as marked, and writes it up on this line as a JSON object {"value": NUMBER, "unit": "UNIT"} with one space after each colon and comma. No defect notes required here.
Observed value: {"value": 150, "unit": "mL"}
